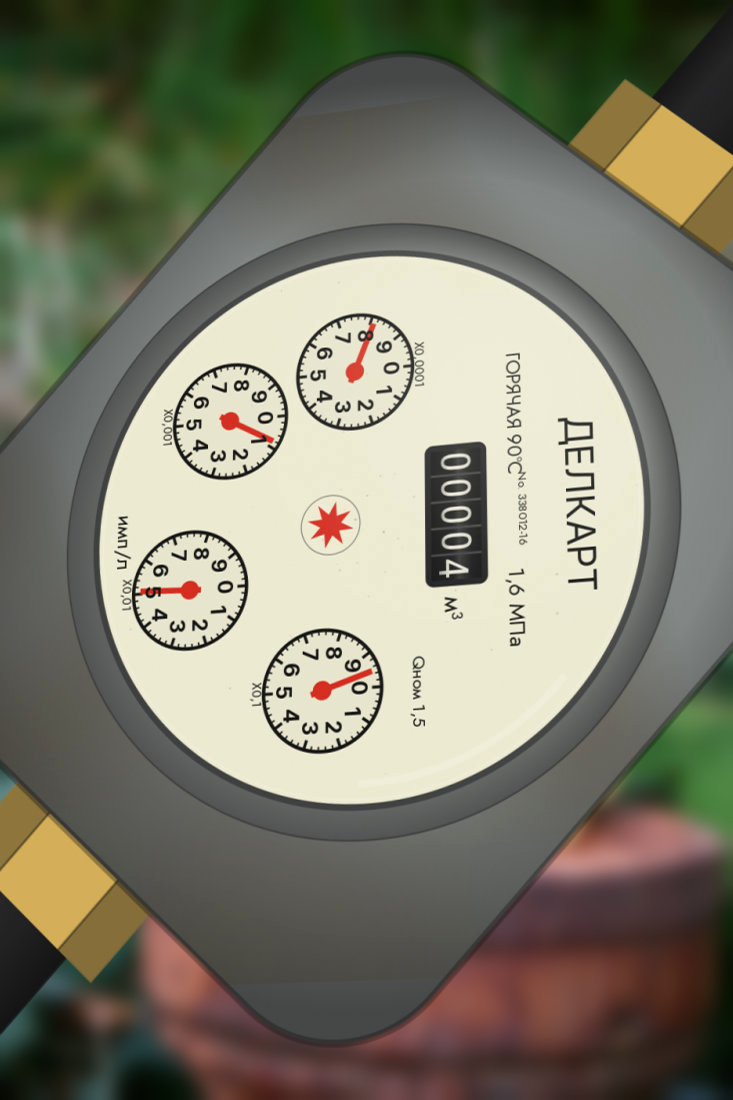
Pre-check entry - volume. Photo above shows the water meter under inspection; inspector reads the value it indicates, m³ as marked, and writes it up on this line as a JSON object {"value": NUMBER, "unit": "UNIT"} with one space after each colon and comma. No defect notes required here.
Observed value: {"value": 3.9508, "unit": "m³"}
